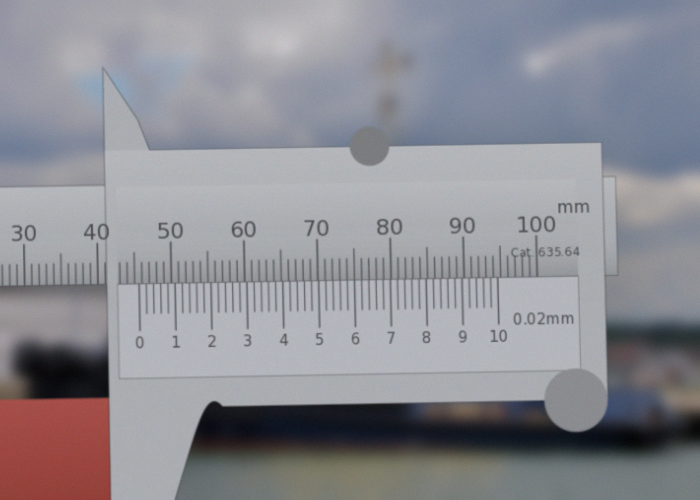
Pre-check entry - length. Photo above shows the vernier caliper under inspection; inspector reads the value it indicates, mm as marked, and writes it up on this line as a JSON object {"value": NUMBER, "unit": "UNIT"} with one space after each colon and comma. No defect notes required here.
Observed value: {"value": 45.6, "unit": "mm"}
